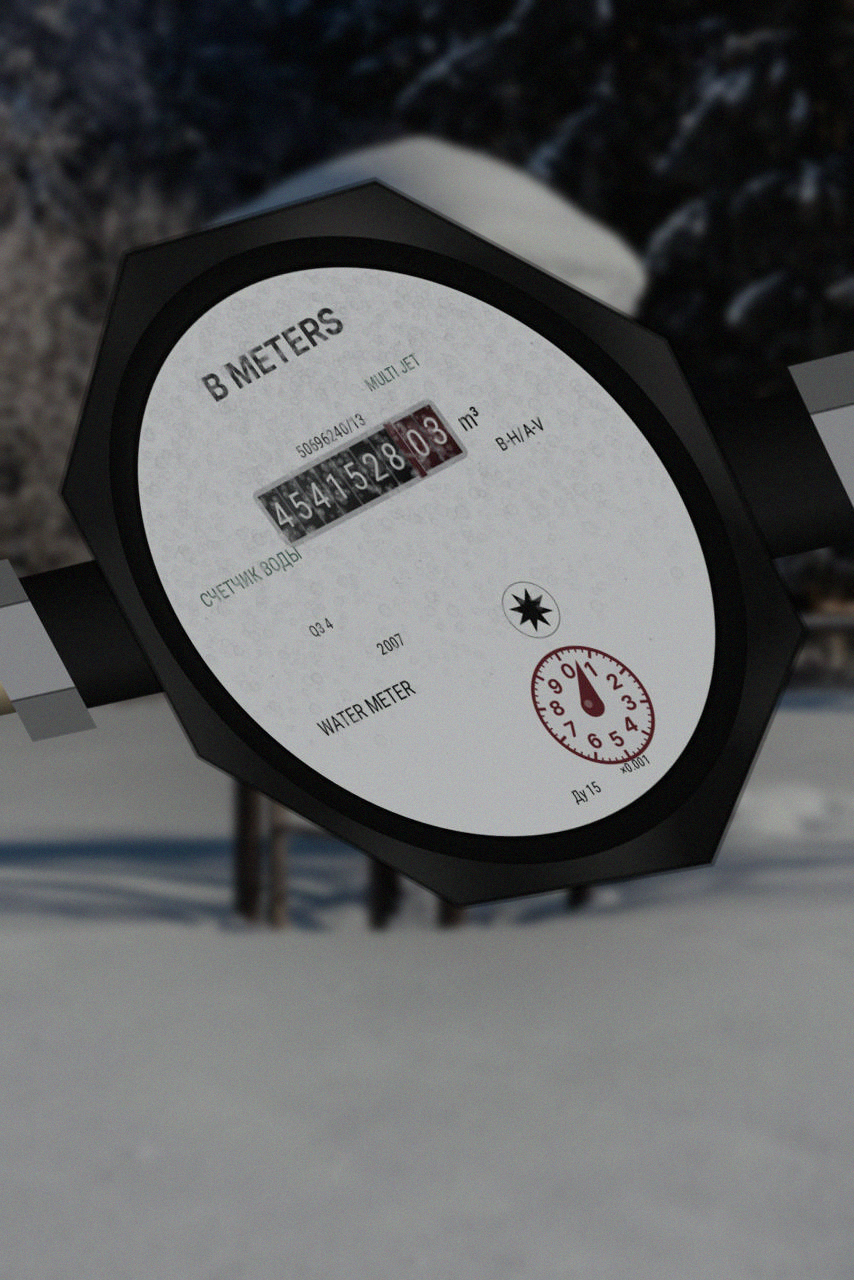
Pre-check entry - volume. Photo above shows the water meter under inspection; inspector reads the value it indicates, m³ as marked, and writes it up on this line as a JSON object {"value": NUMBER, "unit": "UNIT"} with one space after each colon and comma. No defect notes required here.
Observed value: {"value": 4541528.030, "unit": "m³"}
